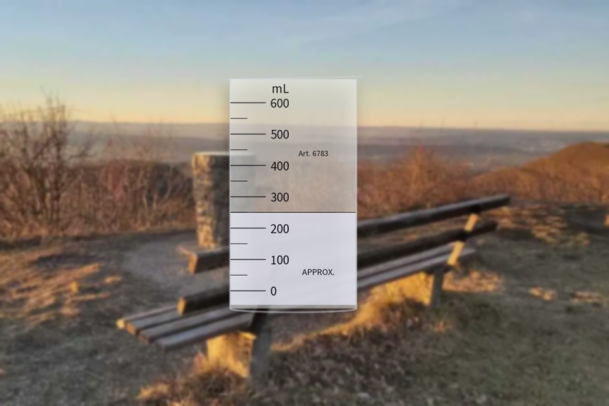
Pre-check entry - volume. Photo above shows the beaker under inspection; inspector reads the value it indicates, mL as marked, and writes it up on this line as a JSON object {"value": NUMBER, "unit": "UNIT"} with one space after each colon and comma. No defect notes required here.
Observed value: {"value": 250, "unit": "mL"}
